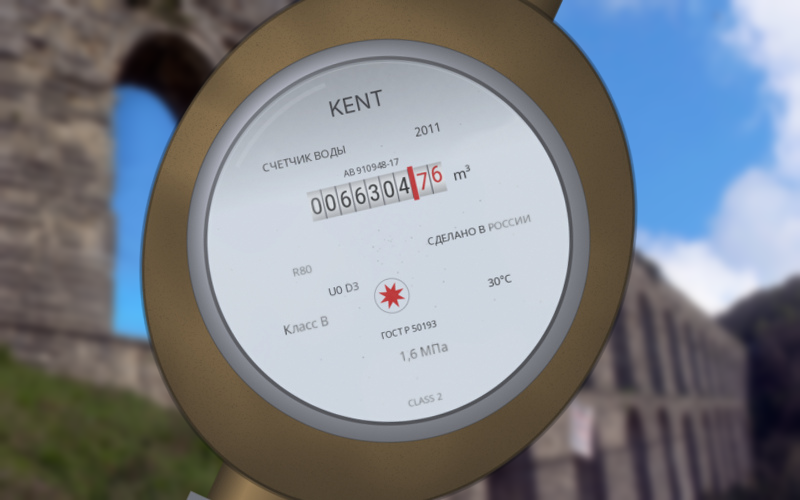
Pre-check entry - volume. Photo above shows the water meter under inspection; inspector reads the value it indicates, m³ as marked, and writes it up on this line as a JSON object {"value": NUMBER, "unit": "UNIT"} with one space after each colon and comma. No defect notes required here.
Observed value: {"value": 66304.76, "unit": "m³"}
